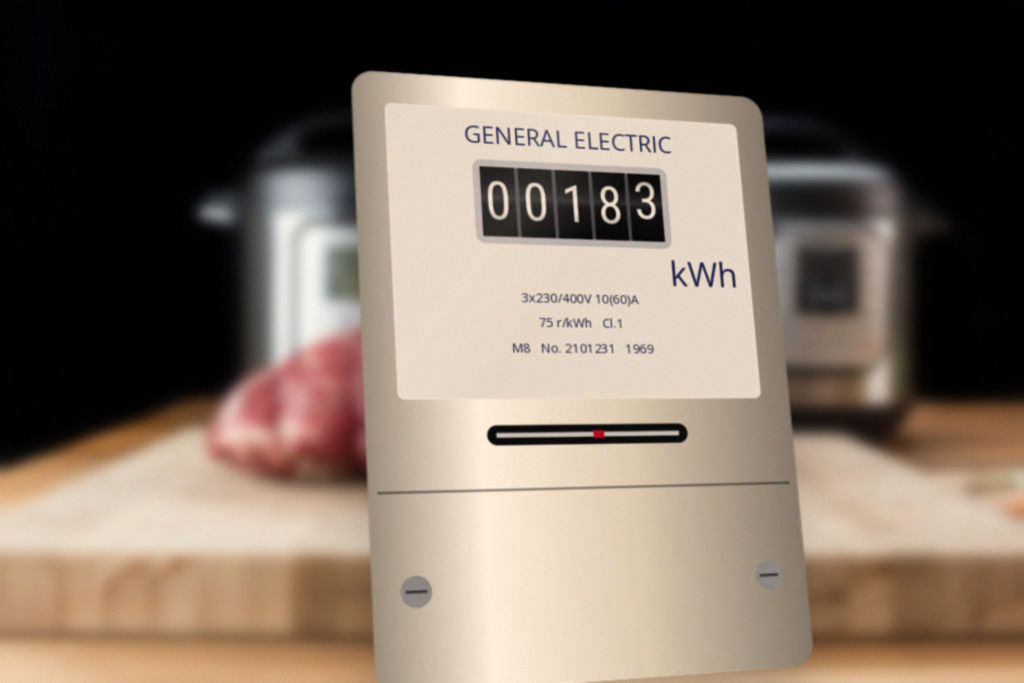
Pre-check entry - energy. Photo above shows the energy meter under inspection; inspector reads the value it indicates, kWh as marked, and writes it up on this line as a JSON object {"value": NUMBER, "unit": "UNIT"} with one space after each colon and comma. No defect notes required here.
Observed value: {"value": 183, "unit": "kWh"}
